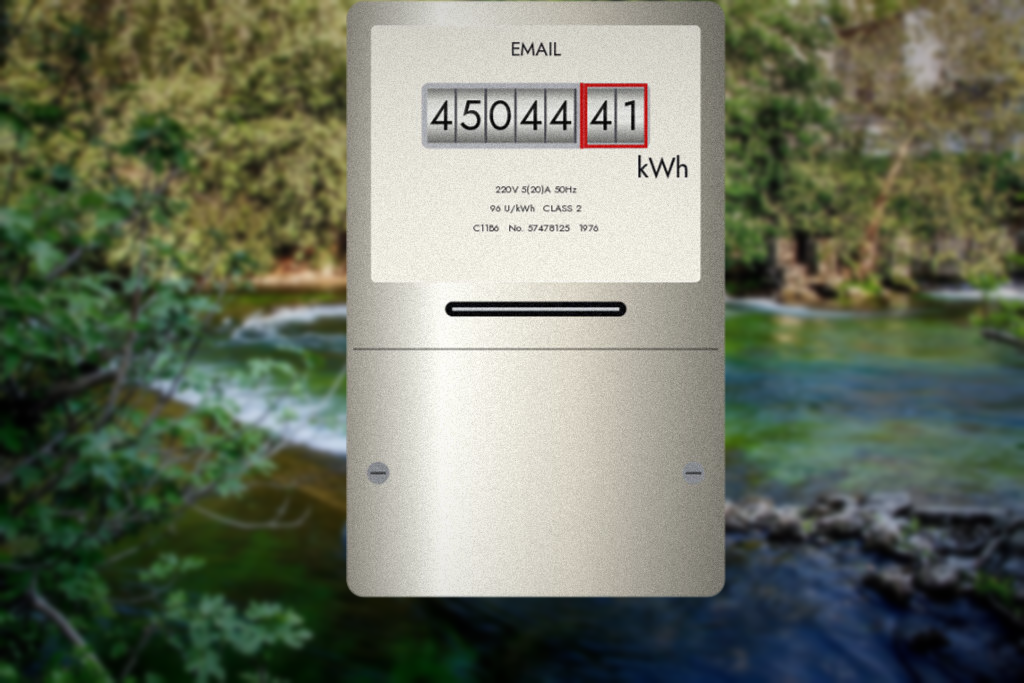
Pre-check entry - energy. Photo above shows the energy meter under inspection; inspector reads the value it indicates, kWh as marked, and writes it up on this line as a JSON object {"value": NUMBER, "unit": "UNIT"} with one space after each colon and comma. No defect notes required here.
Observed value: {"value": 45044.41, "unit": "kWh"}
